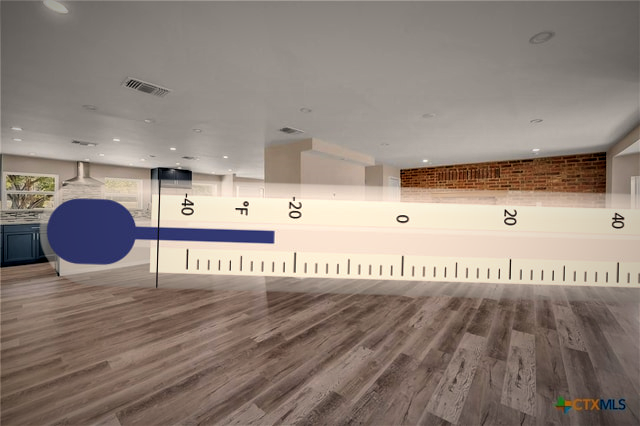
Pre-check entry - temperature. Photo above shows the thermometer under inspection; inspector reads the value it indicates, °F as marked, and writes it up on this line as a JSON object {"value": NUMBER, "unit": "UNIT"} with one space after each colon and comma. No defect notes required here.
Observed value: {"value": -24, "unit": "°F"}
